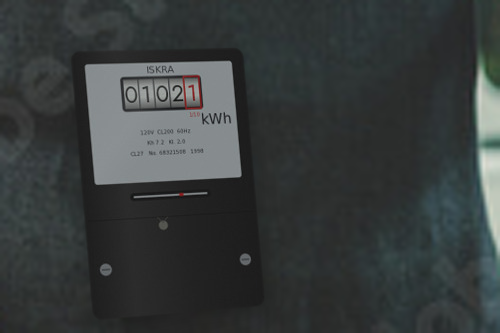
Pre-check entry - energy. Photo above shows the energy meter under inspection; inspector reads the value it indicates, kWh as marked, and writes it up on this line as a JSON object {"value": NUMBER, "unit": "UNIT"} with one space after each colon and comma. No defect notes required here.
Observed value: {"value": 102.1, "unit": "kWh"}
